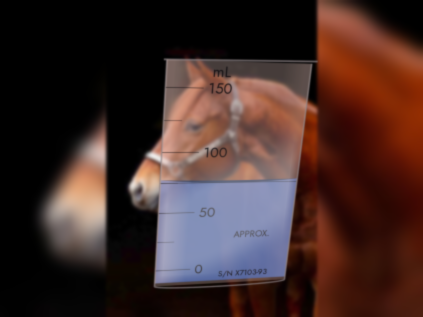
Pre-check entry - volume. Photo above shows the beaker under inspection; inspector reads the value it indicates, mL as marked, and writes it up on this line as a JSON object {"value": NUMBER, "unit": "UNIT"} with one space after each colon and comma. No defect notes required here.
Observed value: {"value": 75, "unit": "mL"}
